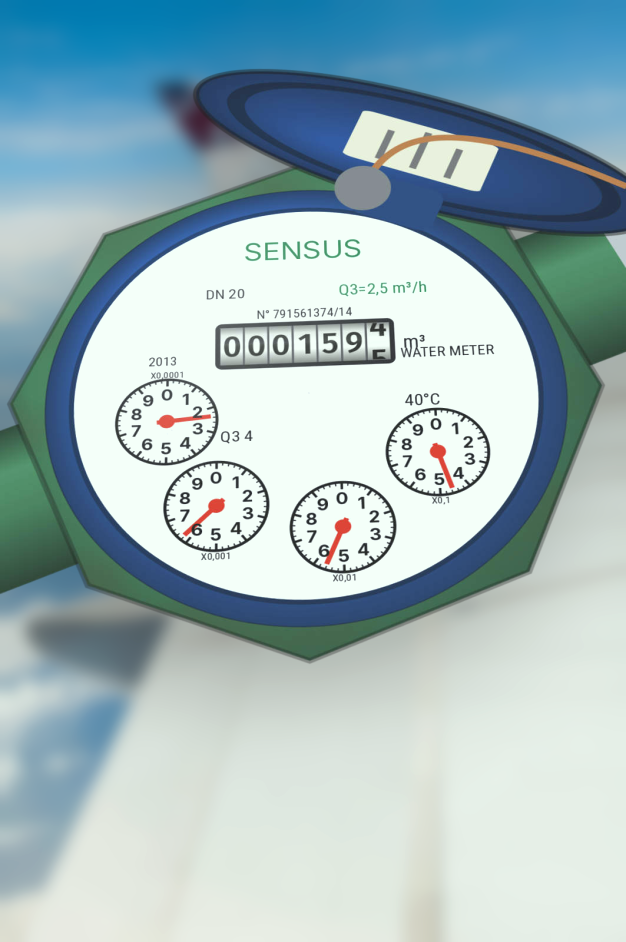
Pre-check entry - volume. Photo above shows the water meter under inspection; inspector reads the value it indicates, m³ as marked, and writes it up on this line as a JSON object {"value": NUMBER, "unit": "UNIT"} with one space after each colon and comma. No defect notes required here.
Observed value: {"value": 1594.4562, "unit": "m³"}
